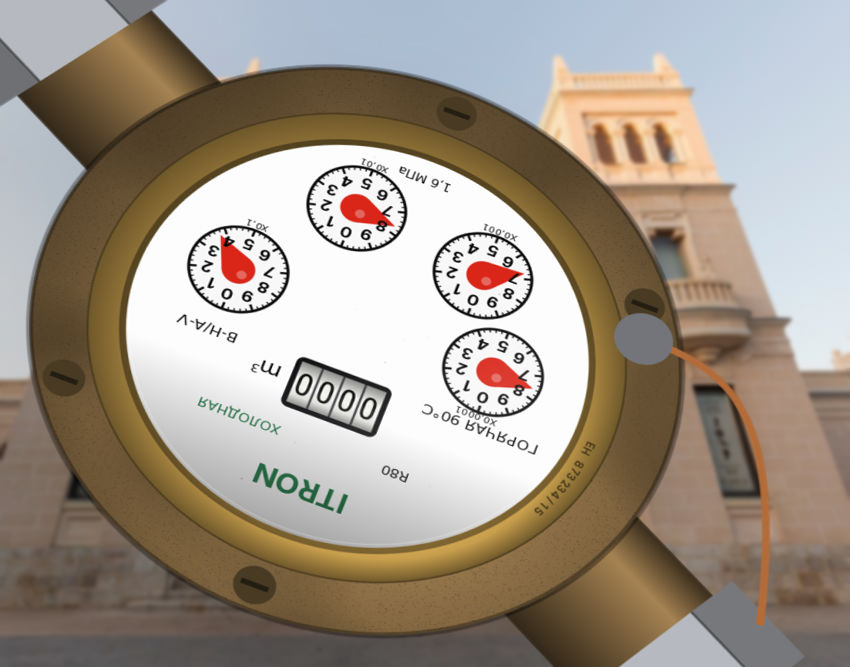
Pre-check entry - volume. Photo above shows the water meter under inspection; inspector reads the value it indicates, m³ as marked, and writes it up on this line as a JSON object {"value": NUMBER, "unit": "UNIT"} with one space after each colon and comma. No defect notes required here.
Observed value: {"value": 0.3767, "unit": "m³"}
